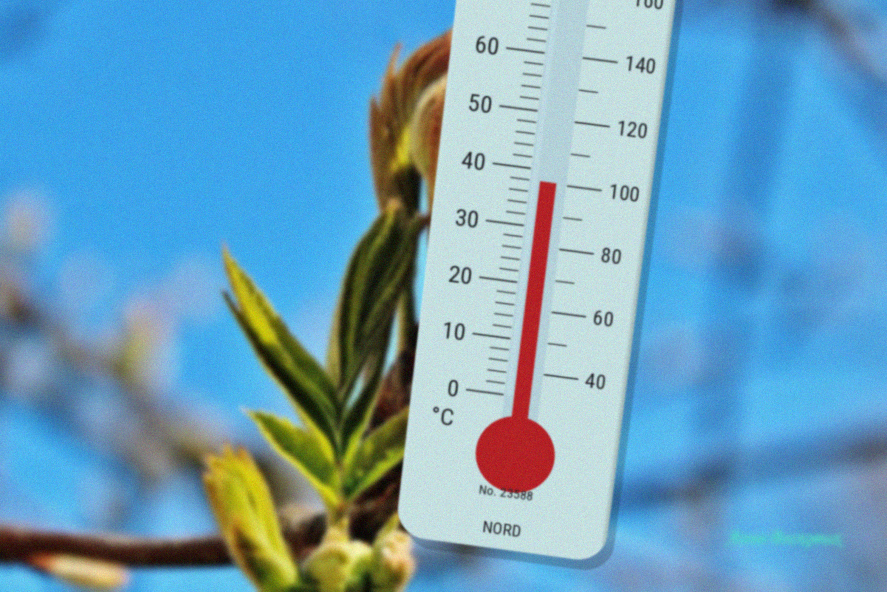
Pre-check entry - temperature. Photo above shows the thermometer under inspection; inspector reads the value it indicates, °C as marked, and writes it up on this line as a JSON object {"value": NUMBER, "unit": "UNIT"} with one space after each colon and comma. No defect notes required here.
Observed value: {"value": 38, "unit": "°C"}
